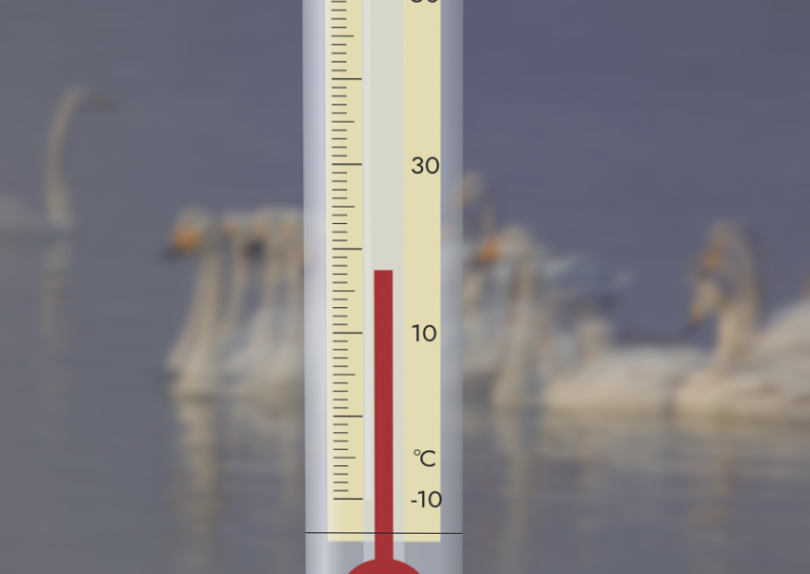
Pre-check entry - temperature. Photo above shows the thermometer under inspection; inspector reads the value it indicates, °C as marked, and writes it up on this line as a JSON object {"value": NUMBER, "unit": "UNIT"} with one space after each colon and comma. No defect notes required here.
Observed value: {"value": 17.5, "unit": "°C"}
